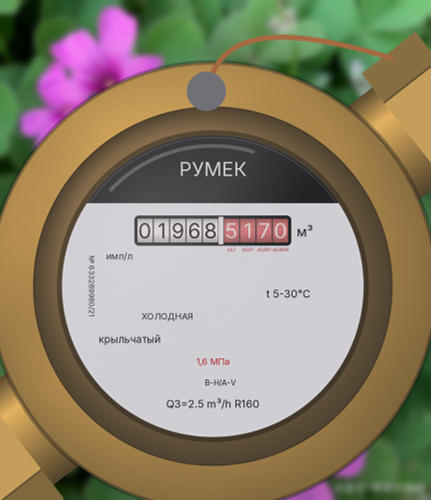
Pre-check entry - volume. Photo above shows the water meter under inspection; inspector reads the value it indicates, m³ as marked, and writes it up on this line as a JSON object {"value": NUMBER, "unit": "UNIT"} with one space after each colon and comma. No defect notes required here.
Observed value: {"value": 1968.5170, "unit": "m³"}
